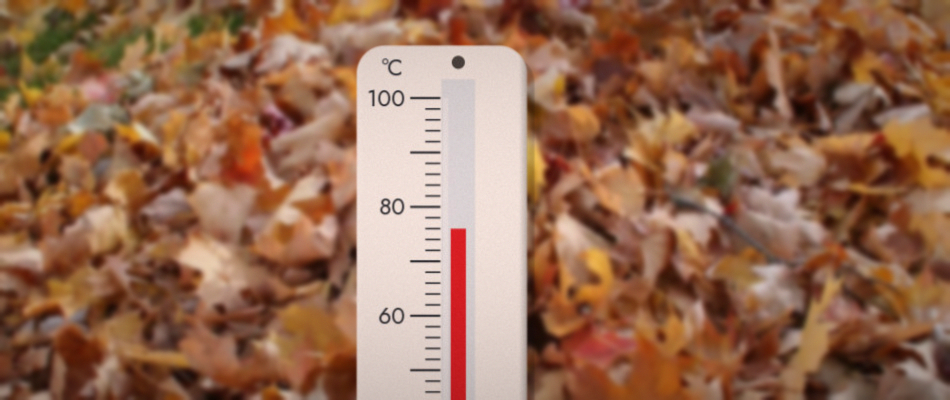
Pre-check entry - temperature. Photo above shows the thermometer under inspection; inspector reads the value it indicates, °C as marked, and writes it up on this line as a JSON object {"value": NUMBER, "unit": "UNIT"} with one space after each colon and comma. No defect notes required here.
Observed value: {"value": 76, "unit": "°C"}
